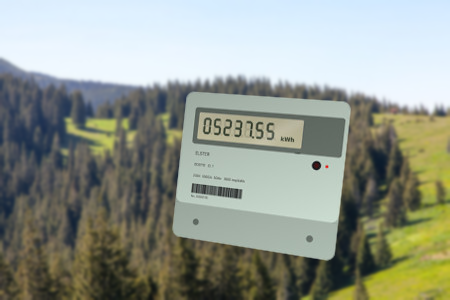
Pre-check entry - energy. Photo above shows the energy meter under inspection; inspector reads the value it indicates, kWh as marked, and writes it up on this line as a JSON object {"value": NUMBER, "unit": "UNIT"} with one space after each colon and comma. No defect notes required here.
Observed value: {"value": 5237.55, "unit": "kWh"}
